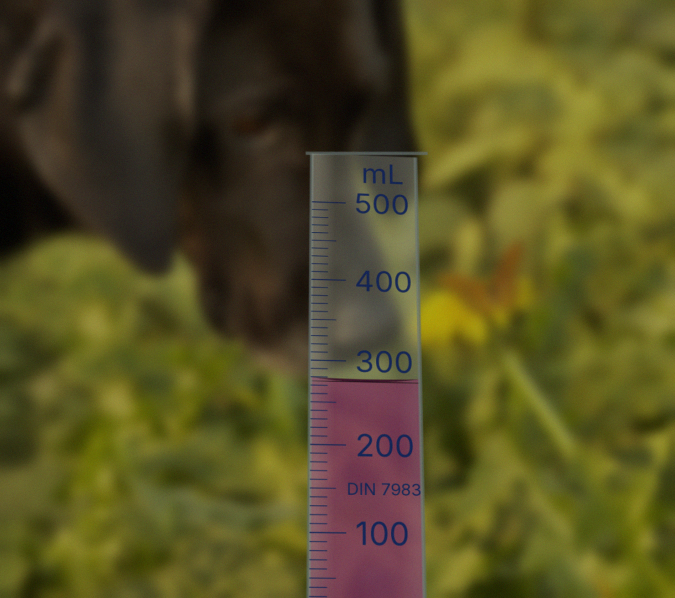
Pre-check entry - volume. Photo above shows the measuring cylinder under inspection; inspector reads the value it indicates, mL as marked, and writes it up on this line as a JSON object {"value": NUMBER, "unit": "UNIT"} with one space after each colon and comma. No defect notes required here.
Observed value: {"value": 275, "unit": "mL"}
